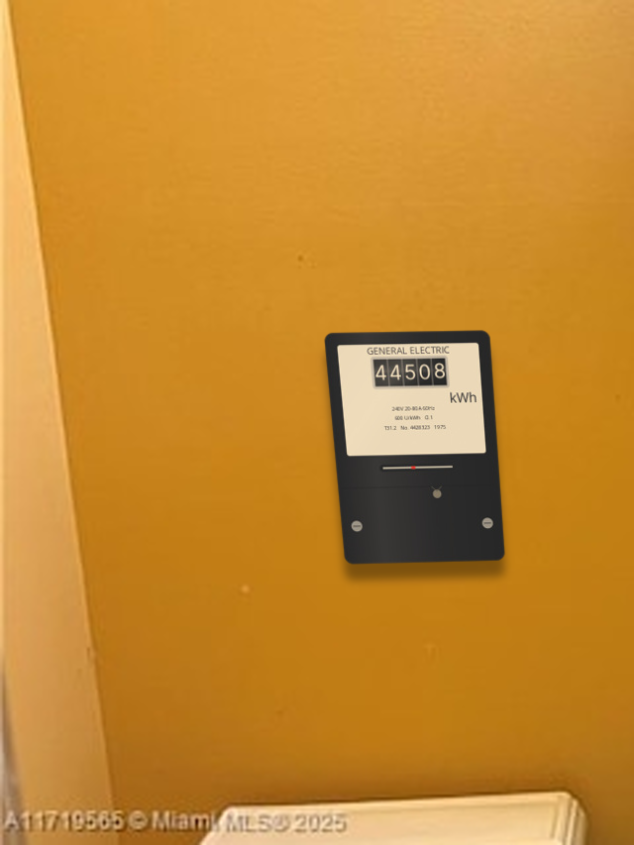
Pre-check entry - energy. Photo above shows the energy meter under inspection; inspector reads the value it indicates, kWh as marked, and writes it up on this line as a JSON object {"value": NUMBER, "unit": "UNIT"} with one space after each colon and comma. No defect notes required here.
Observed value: {"value": 44508, "unit": "kWh"}
